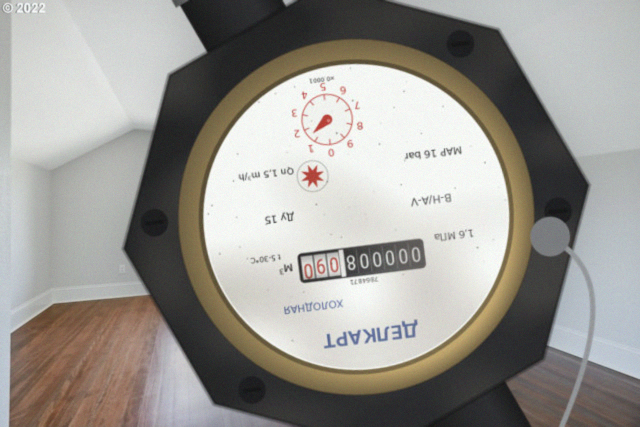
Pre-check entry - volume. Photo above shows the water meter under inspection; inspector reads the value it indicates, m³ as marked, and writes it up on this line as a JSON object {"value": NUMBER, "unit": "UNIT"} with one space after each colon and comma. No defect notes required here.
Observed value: {"value": 8.0901, "unit": "m³"}
